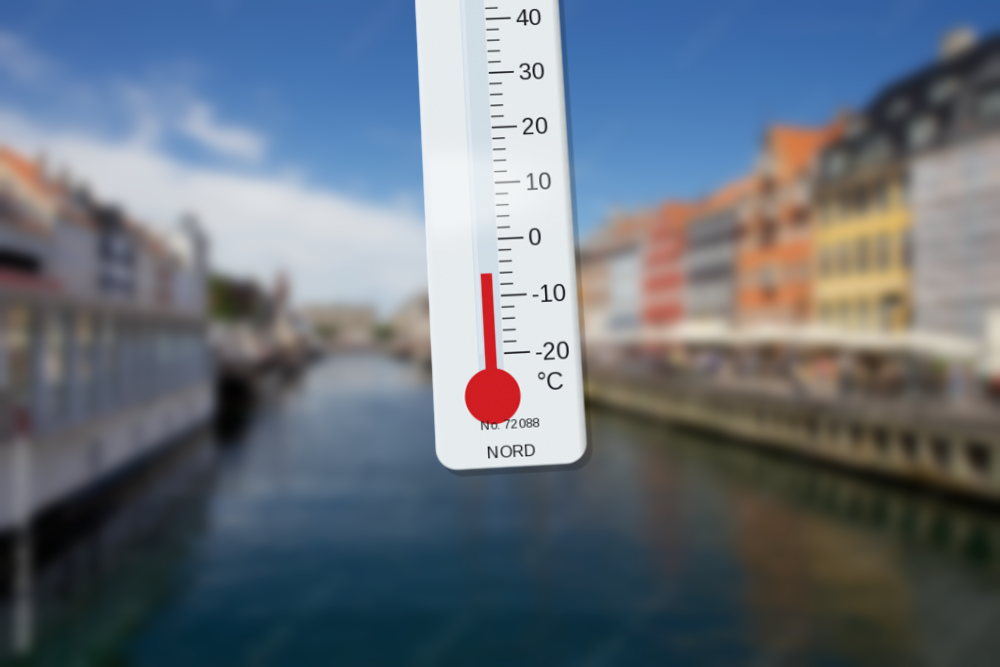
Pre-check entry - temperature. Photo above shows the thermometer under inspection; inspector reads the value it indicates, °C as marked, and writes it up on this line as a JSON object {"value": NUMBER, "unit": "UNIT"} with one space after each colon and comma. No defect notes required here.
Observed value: {"value": -6, "unit": "°C"}
